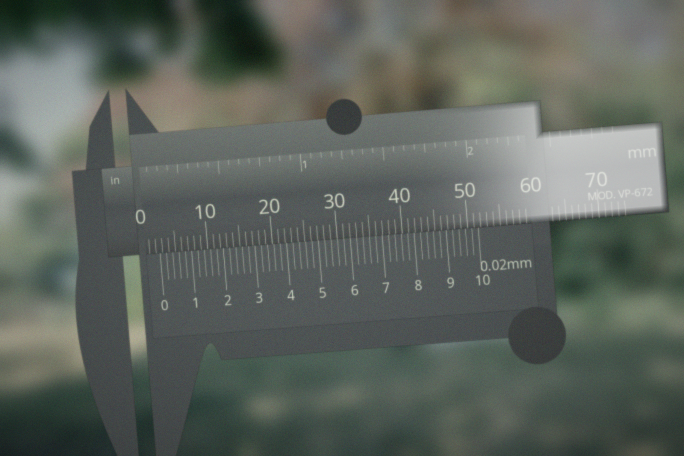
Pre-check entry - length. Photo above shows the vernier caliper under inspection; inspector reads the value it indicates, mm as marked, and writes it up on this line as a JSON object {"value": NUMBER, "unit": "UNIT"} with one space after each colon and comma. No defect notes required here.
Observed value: {"value": 2.6, "unit": "mm"}
